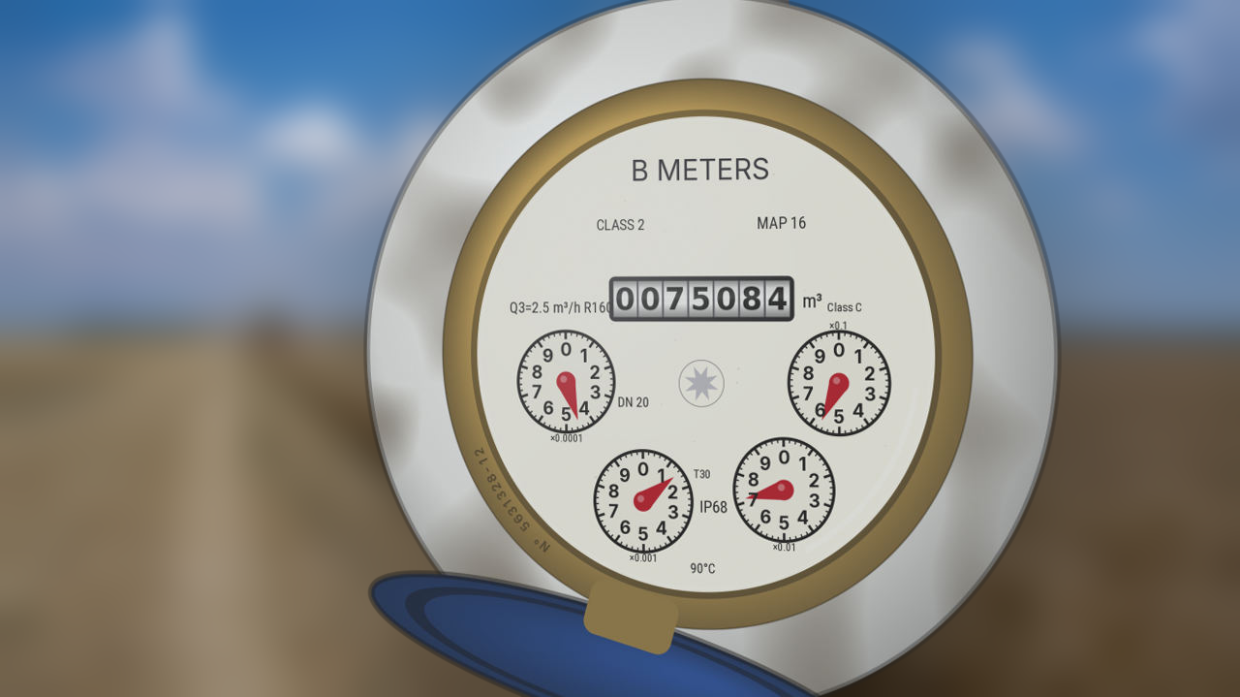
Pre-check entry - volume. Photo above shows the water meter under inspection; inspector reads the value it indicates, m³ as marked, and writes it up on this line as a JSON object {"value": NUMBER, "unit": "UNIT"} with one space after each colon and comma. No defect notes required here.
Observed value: {"value": 75084.5714, "unit": "m³"}
